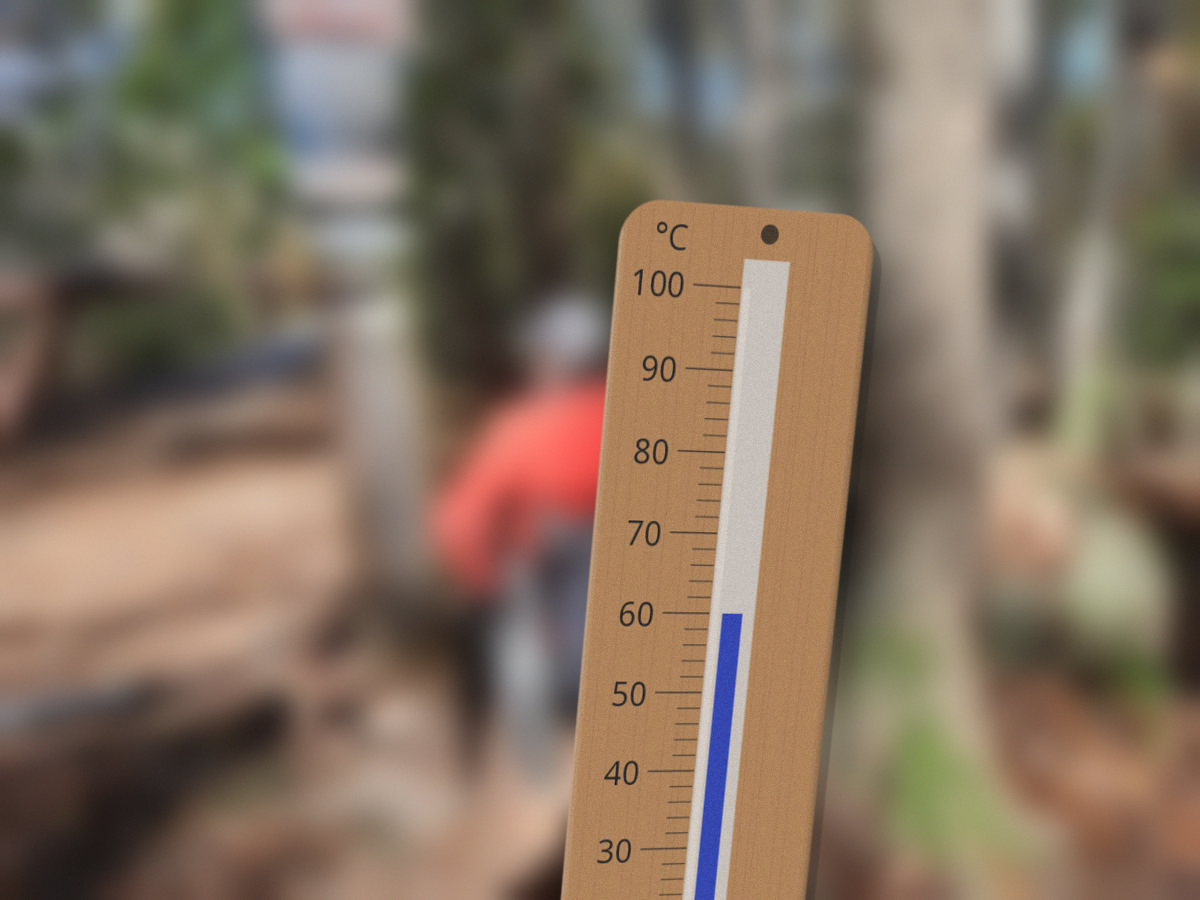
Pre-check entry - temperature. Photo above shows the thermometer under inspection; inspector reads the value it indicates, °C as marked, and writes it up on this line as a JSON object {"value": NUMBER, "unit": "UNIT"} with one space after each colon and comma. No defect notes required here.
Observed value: {"value": 60, "unit": "°C"}
